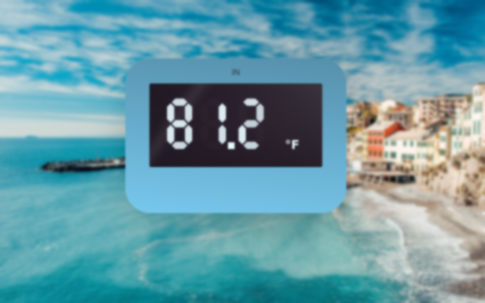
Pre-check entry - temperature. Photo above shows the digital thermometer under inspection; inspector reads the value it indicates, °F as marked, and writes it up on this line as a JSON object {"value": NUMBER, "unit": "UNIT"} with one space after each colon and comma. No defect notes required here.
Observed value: {"value": 81.2, "unit": "°F"}
